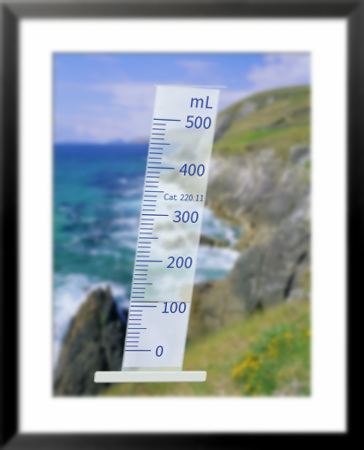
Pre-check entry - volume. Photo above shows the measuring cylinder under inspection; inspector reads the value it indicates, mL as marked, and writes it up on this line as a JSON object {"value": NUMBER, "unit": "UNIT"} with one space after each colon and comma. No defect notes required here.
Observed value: {"value": 110, "unit": "mL"}
